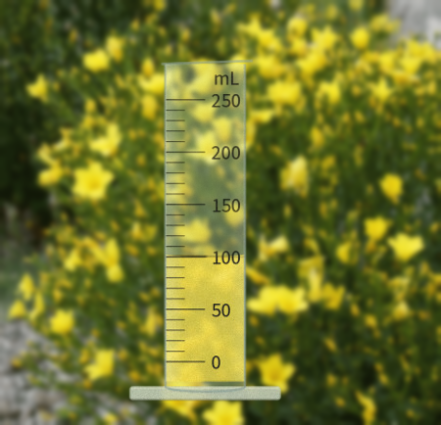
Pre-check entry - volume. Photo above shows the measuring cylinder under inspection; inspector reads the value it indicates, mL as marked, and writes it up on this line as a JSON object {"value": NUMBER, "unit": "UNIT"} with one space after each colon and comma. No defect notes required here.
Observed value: {"value": 100, "unit": "mL"}
